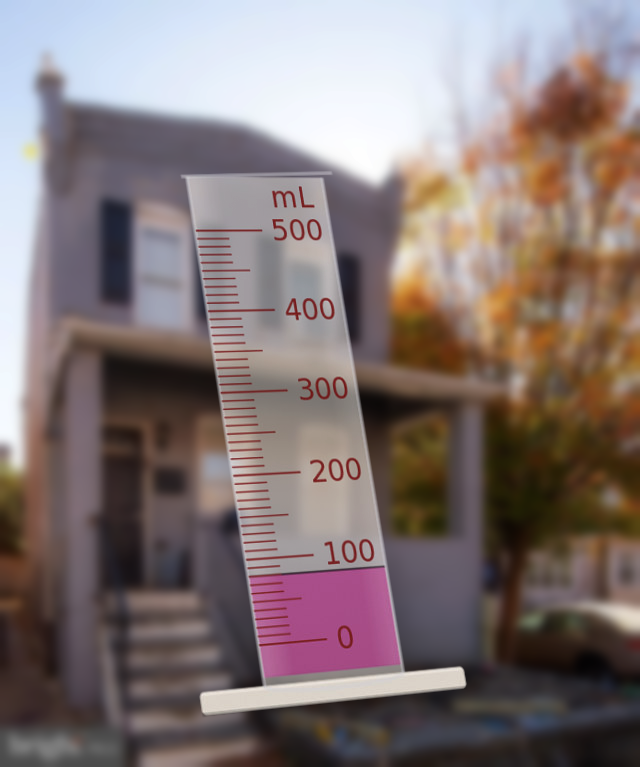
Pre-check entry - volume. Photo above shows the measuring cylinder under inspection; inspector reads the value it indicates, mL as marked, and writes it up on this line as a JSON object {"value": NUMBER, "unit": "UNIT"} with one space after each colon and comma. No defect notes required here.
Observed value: {"value": 80, "unit": "mL"}
